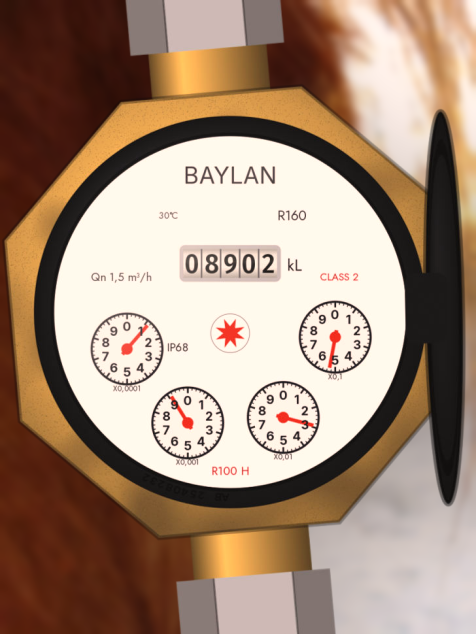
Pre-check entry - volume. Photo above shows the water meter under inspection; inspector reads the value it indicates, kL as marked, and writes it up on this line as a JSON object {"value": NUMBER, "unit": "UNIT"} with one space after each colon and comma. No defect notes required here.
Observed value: {"value": 8902.5291, "unit": "kL"}
